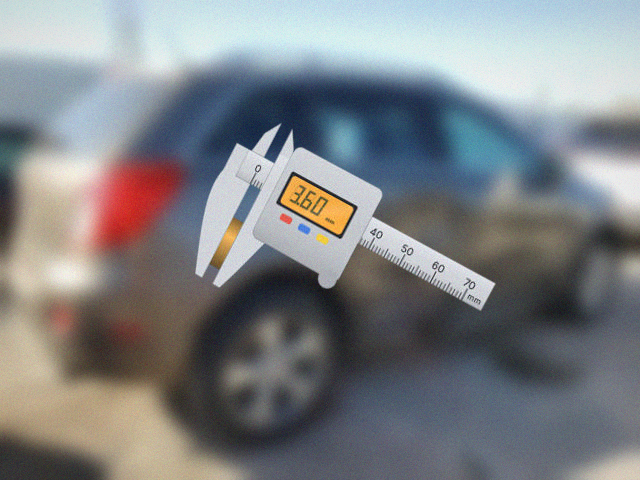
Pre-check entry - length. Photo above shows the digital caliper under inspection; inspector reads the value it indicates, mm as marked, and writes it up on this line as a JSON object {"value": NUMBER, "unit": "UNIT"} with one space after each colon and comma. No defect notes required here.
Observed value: {"value": 3.60, "unit": "mm"}
